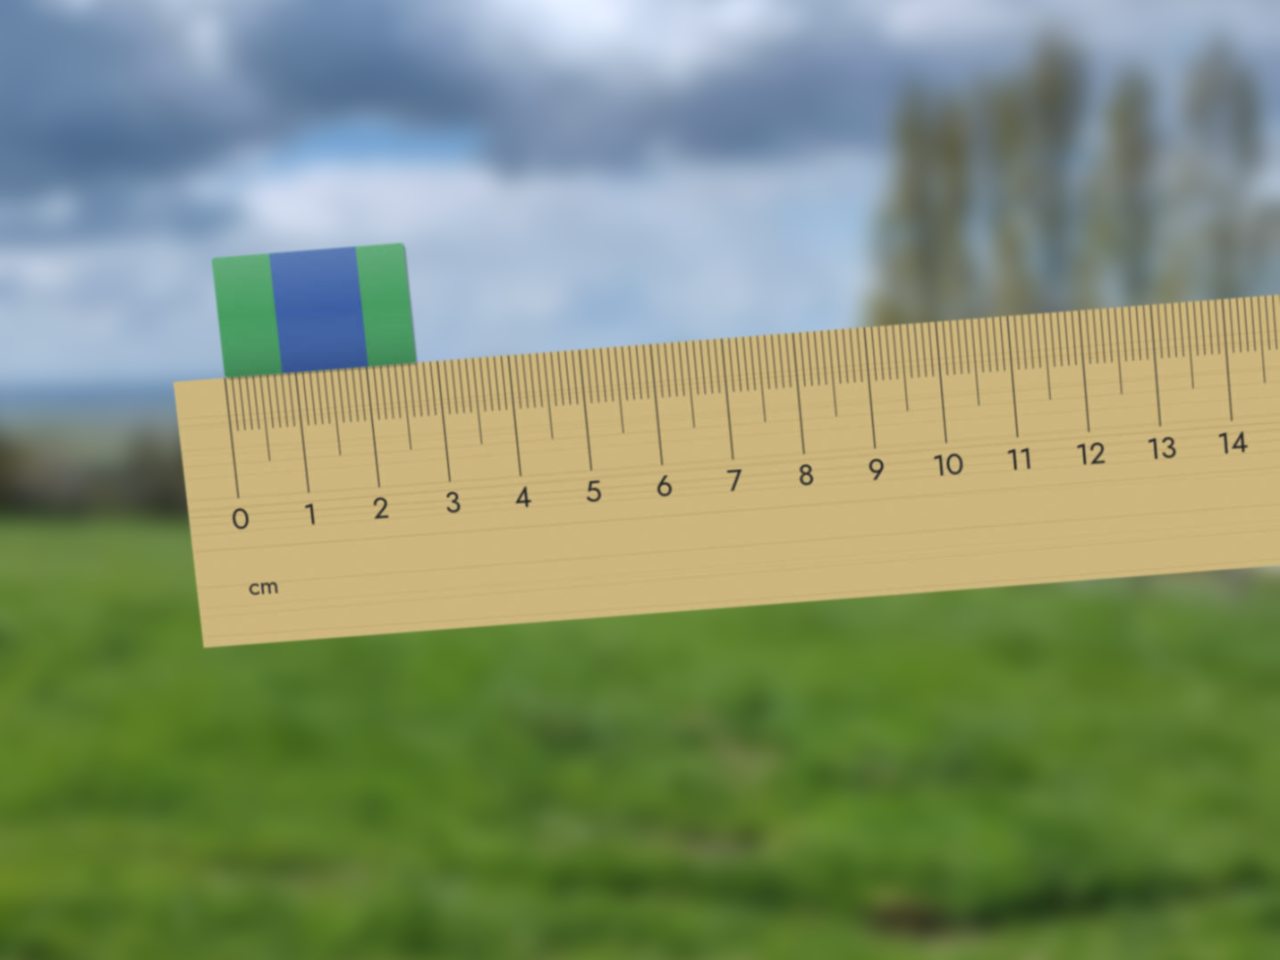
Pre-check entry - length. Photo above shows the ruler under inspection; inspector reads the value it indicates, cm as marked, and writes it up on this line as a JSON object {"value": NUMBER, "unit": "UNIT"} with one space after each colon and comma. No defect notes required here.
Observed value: {"value": 2.7, "unit": "cm"}
